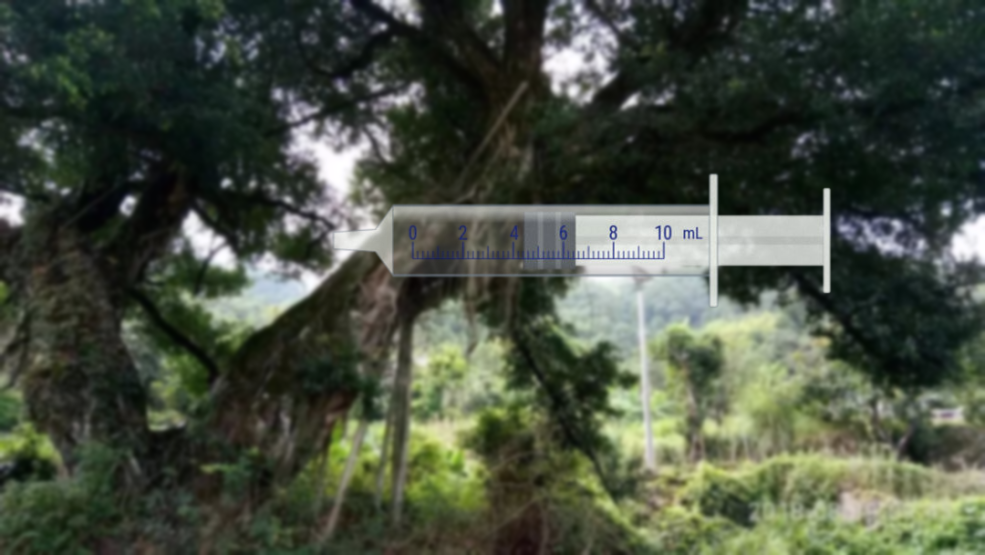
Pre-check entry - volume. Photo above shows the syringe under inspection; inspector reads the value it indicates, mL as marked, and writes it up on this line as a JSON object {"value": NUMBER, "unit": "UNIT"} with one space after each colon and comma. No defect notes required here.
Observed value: {"value": 4.4, "unit": "mL"}
